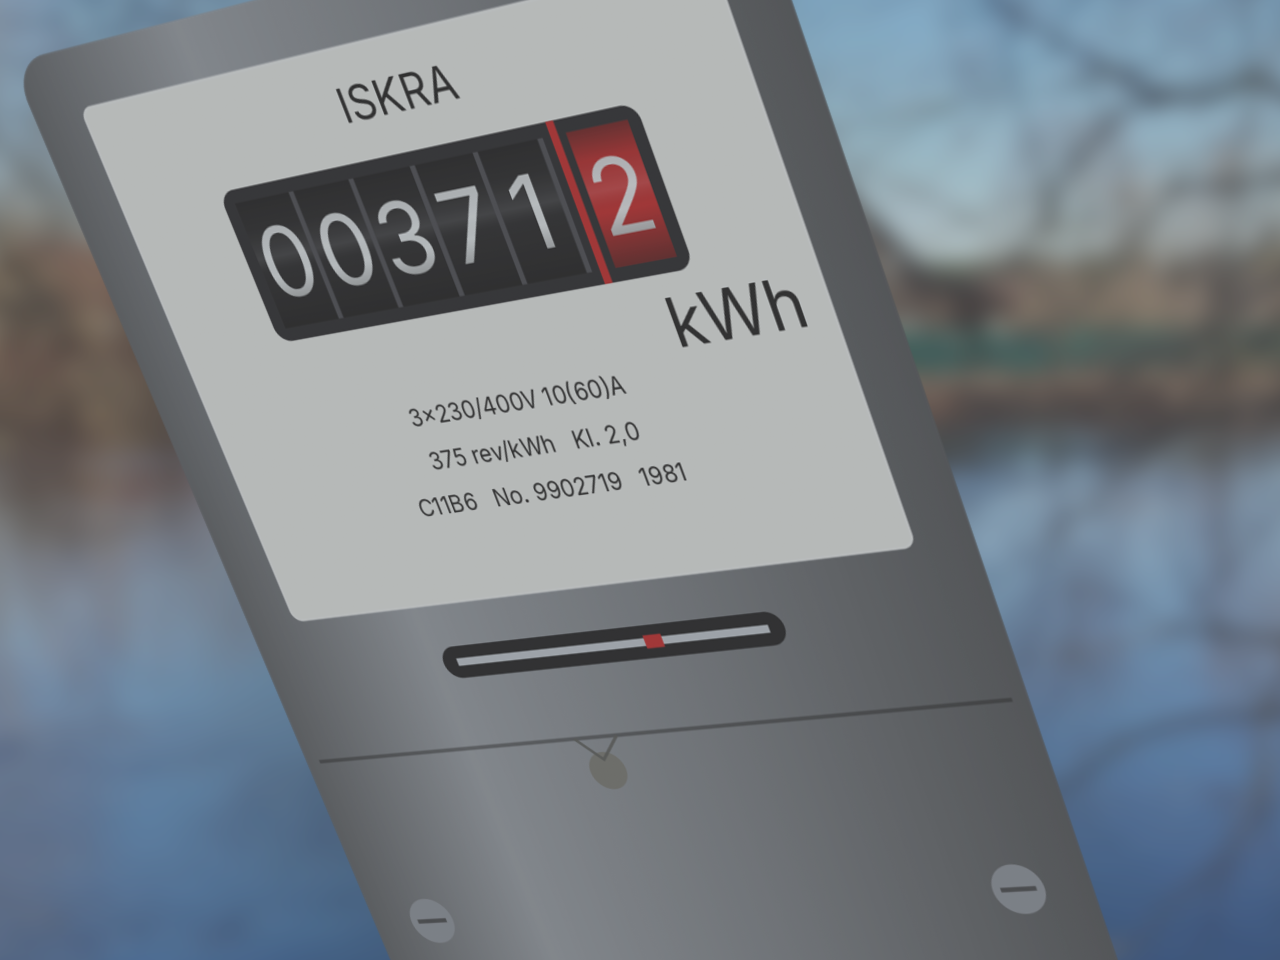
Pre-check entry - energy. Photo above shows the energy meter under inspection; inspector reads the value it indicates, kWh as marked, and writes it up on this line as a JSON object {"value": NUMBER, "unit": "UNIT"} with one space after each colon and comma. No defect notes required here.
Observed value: {"value": 371.2, "unit": "kWh"}
